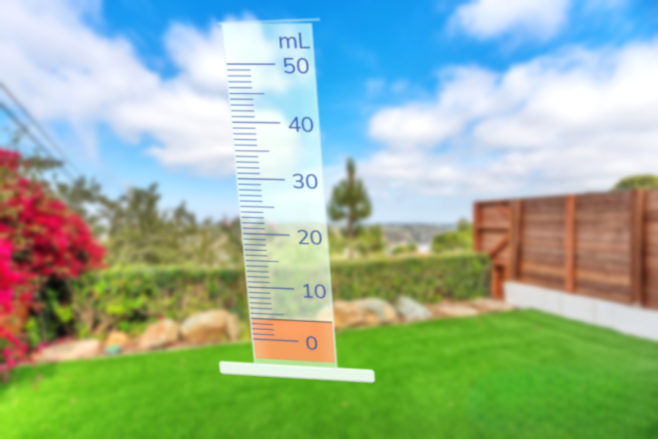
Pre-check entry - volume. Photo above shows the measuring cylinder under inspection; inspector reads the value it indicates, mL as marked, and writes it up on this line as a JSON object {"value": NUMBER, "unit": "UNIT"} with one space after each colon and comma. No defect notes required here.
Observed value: {"value": 4, "unit": "mL"}
